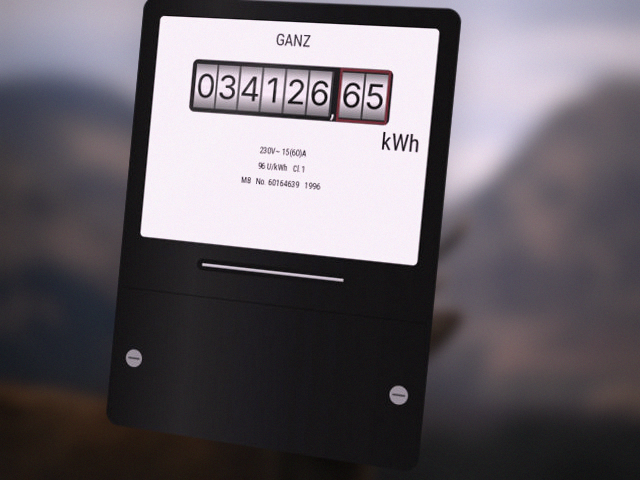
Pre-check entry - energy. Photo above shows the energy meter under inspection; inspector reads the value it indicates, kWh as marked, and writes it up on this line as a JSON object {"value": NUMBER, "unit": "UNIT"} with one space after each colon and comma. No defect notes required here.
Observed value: {"value": 34126.65, "unit": "kWh"}
